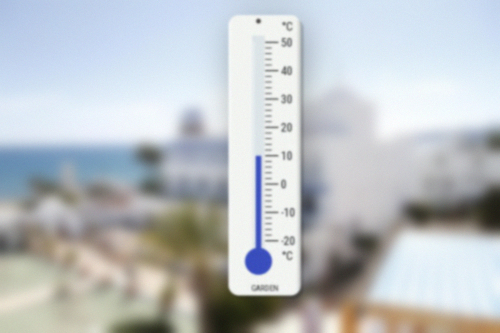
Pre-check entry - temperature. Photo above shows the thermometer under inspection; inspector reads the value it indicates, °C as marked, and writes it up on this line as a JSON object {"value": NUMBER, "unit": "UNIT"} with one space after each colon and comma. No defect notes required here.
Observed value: {"value": 10, "unit": "°C"}
